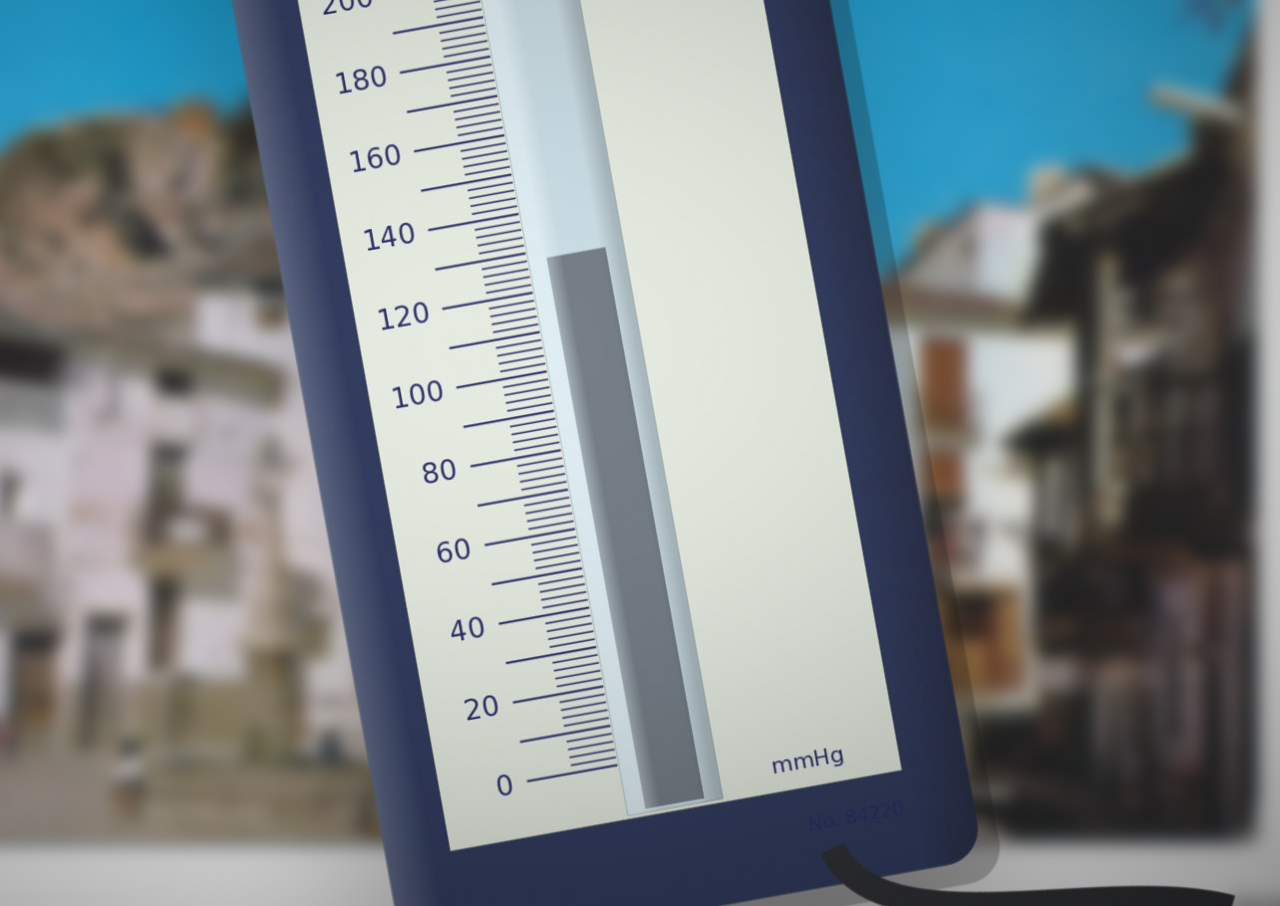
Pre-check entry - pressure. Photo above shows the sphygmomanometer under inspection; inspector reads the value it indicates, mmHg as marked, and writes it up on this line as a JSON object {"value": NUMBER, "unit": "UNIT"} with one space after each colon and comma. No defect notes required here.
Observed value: {"value": 128, "unit": "mmHg"}
